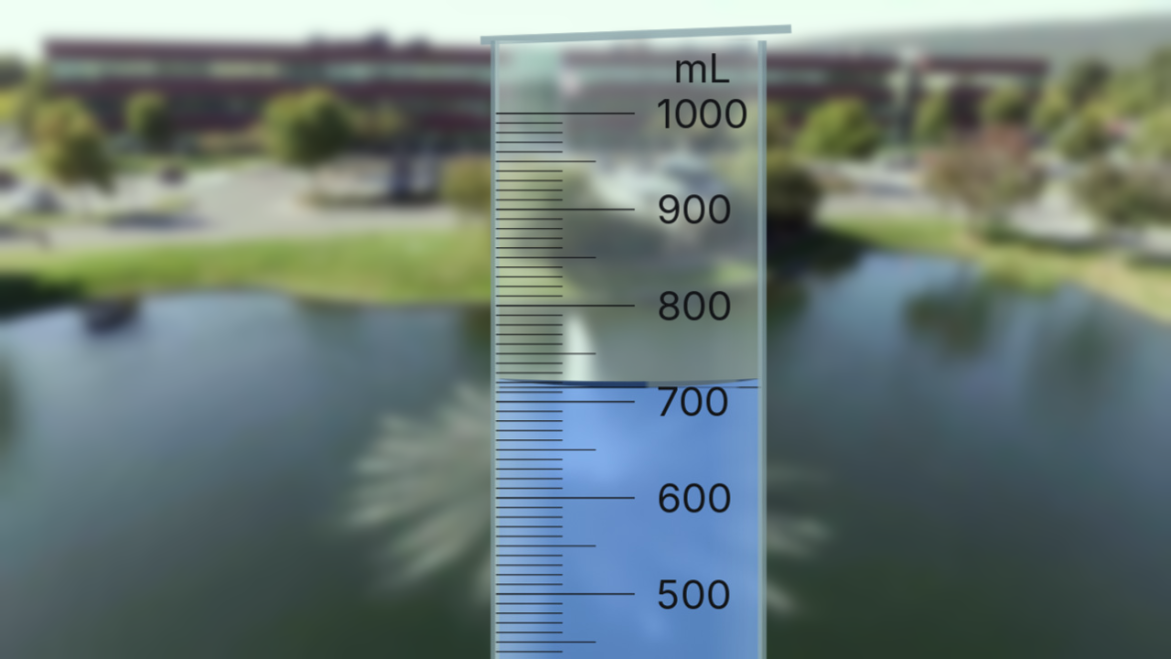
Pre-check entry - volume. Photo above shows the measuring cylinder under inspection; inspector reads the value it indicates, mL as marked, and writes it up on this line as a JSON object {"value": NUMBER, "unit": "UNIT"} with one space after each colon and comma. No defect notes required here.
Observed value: {"value": 715, "unit": "mL"}
